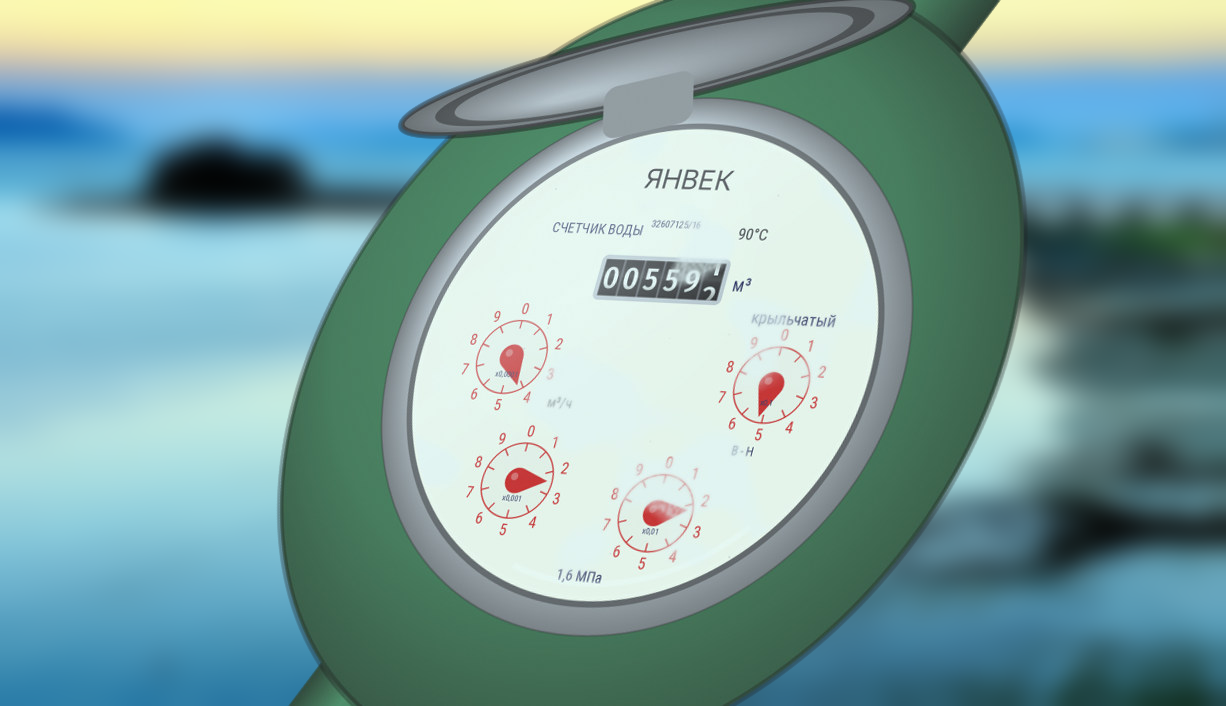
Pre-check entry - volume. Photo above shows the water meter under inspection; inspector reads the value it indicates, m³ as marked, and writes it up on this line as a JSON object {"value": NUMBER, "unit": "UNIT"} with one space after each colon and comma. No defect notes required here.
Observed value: {"value": 5591.5224, "unit": "m³"}
